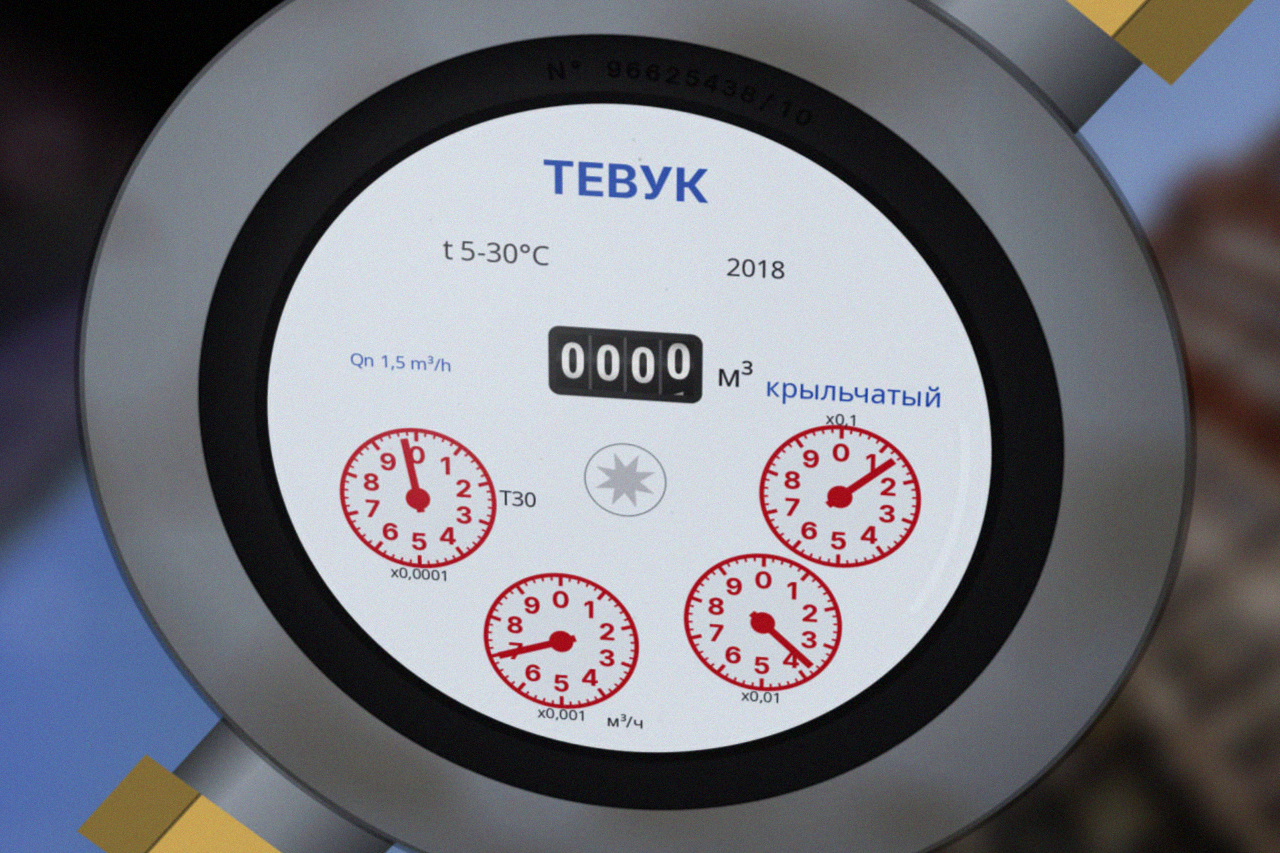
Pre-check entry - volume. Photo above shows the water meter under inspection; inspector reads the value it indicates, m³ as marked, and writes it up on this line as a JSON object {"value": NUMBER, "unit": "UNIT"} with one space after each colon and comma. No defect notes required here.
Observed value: {"value": 0.1369, "unit": "m³"}
